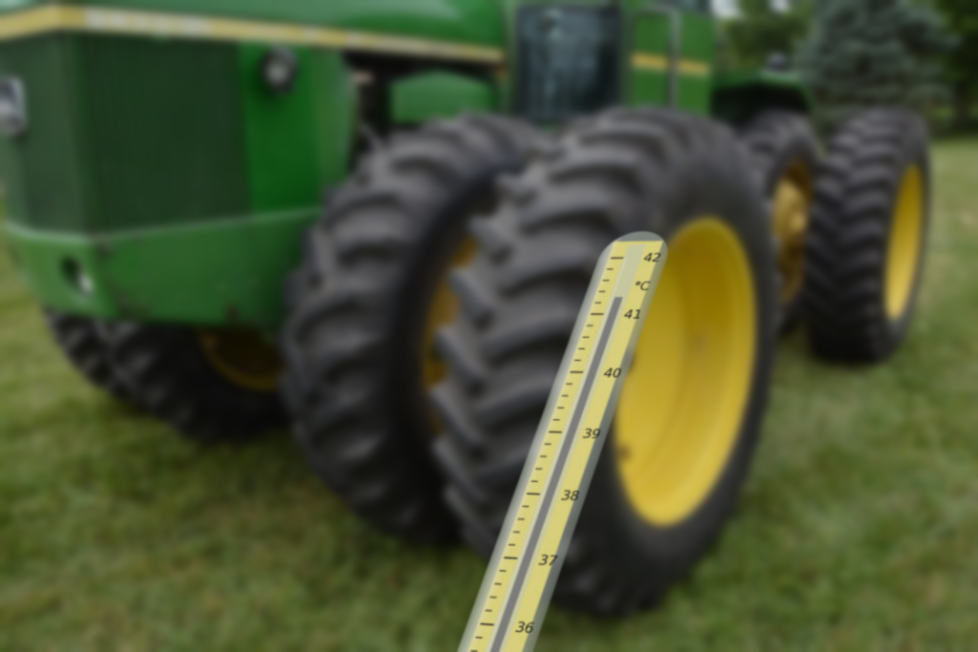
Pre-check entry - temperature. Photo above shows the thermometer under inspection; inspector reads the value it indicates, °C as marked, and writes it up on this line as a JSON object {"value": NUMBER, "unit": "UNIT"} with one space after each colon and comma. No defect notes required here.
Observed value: {"value": 41.3, "unit": "°C"}
